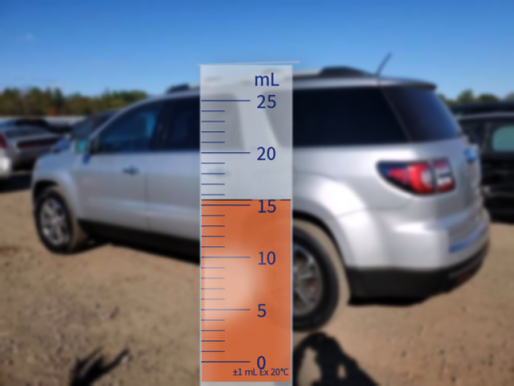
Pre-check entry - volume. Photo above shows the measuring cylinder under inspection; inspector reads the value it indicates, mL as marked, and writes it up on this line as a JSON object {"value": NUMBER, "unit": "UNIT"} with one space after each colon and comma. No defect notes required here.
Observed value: {"value": 15.5, "unit": "mL"}
